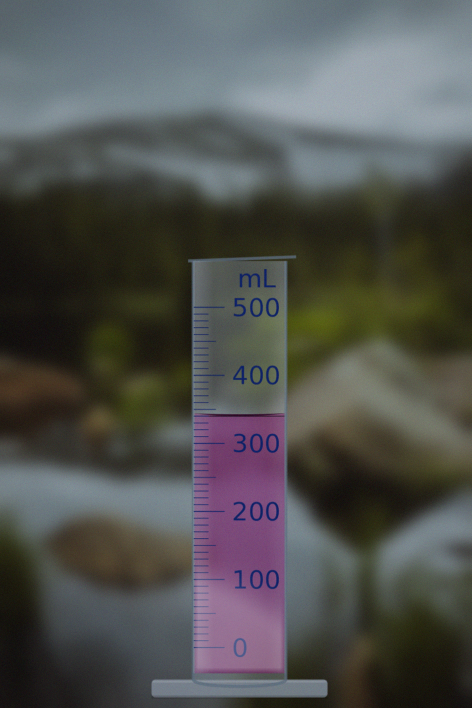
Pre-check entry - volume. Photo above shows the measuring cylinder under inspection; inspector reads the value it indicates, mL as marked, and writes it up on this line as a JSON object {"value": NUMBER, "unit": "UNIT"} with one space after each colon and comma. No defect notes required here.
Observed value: {"value": 340, "unit": "mL"}
